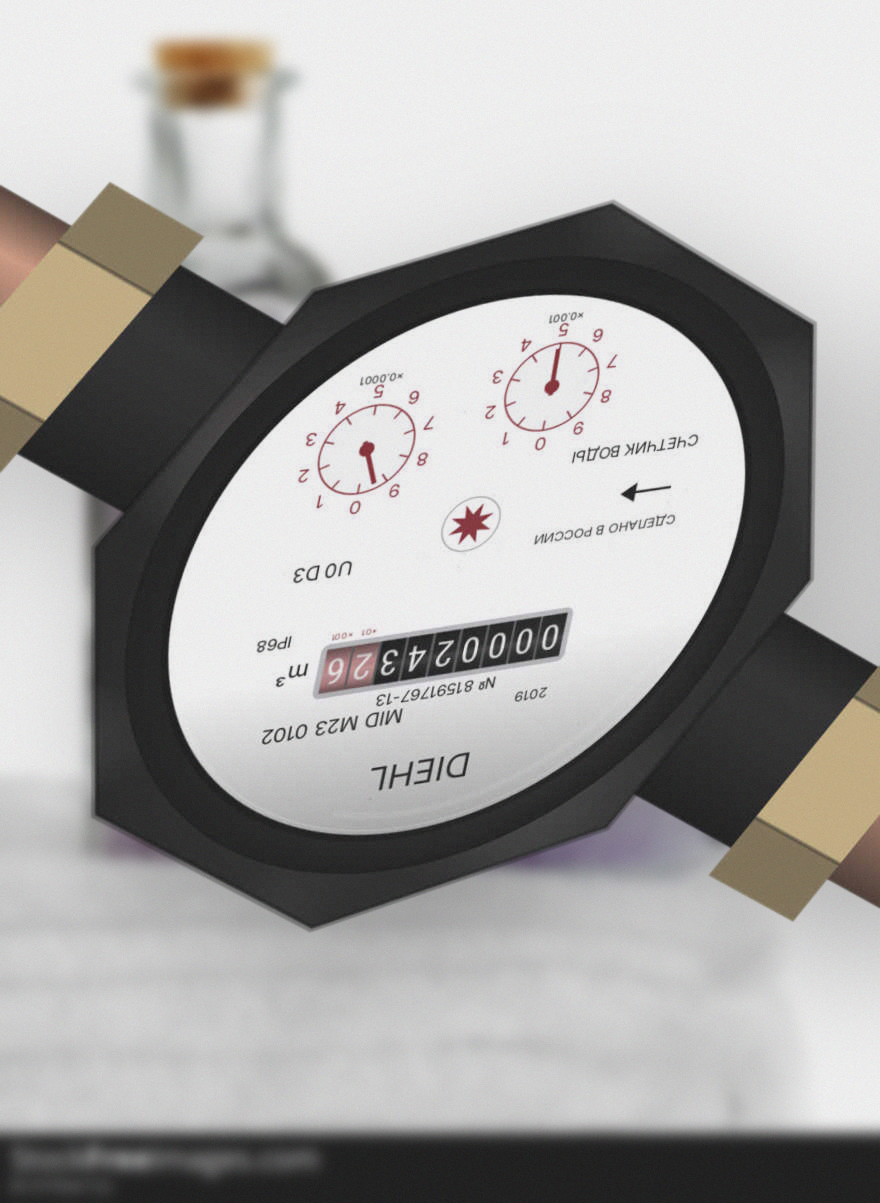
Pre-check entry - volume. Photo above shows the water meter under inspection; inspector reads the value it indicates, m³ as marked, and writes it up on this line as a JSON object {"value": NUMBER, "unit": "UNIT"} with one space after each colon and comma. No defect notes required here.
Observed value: {"value": 243.2649, "unit": "m³"}
